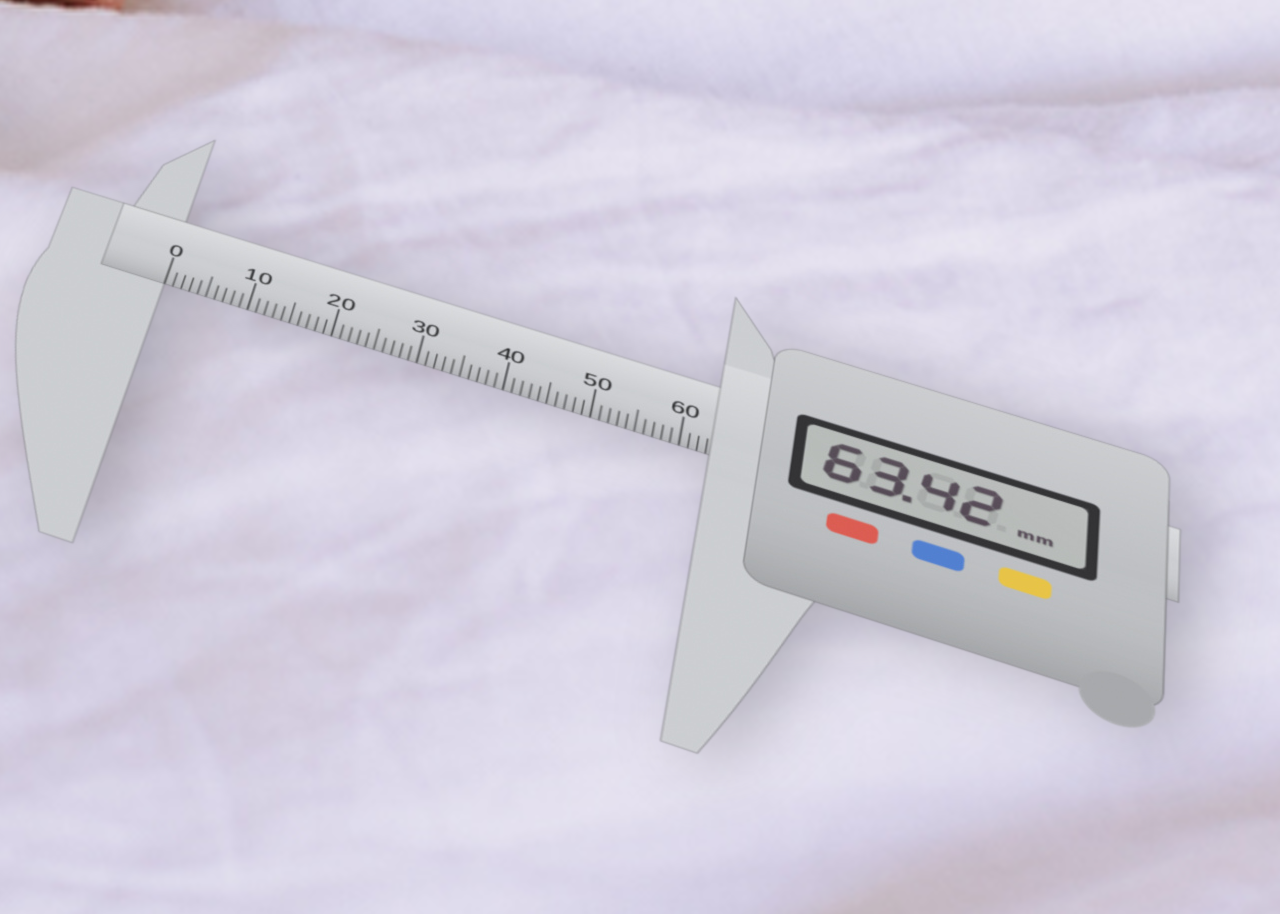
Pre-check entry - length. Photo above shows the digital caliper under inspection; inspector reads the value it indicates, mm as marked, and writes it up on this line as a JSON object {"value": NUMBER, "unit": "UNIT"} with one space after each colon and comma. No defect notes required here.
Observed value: {"value": 63.42, "unit": "mm"}
